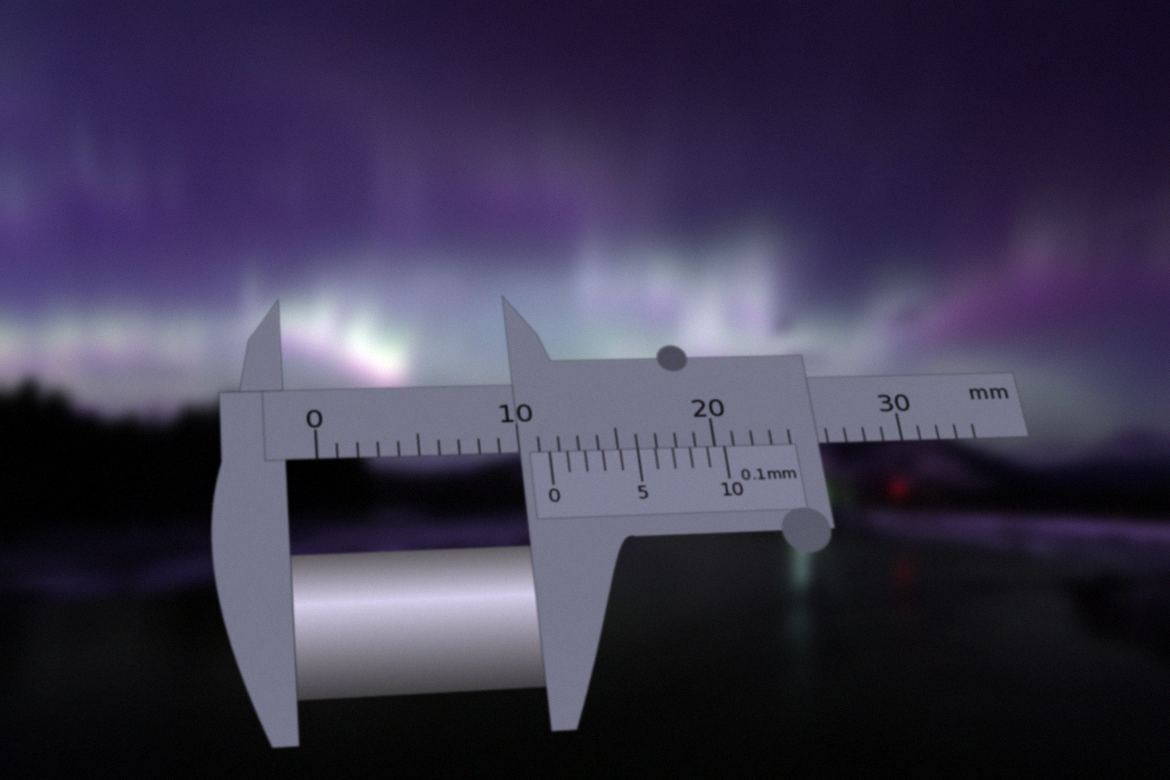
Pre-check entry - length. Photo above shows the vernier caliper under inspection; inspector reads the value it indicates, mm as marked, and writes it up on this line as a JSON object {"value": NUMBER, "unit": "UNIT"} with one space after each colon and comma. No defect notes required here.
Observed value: {"value": 11.5, "unit": "mm"}
